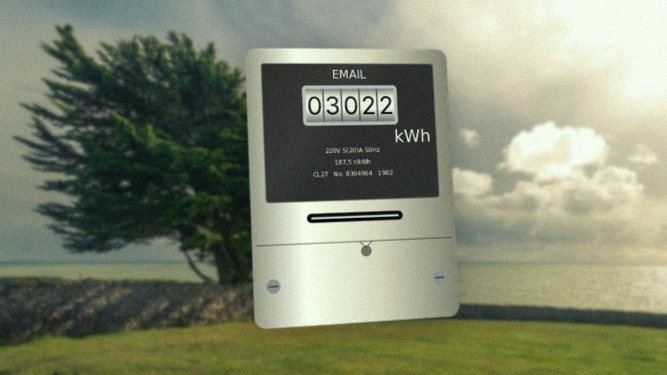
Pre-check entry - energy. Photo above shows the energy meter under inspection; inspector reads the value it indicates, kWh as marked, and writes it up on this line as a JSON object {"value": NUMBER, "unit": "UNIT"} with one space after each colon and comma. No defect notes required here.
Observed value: {"value": 3022, "unit": "kWh"}
